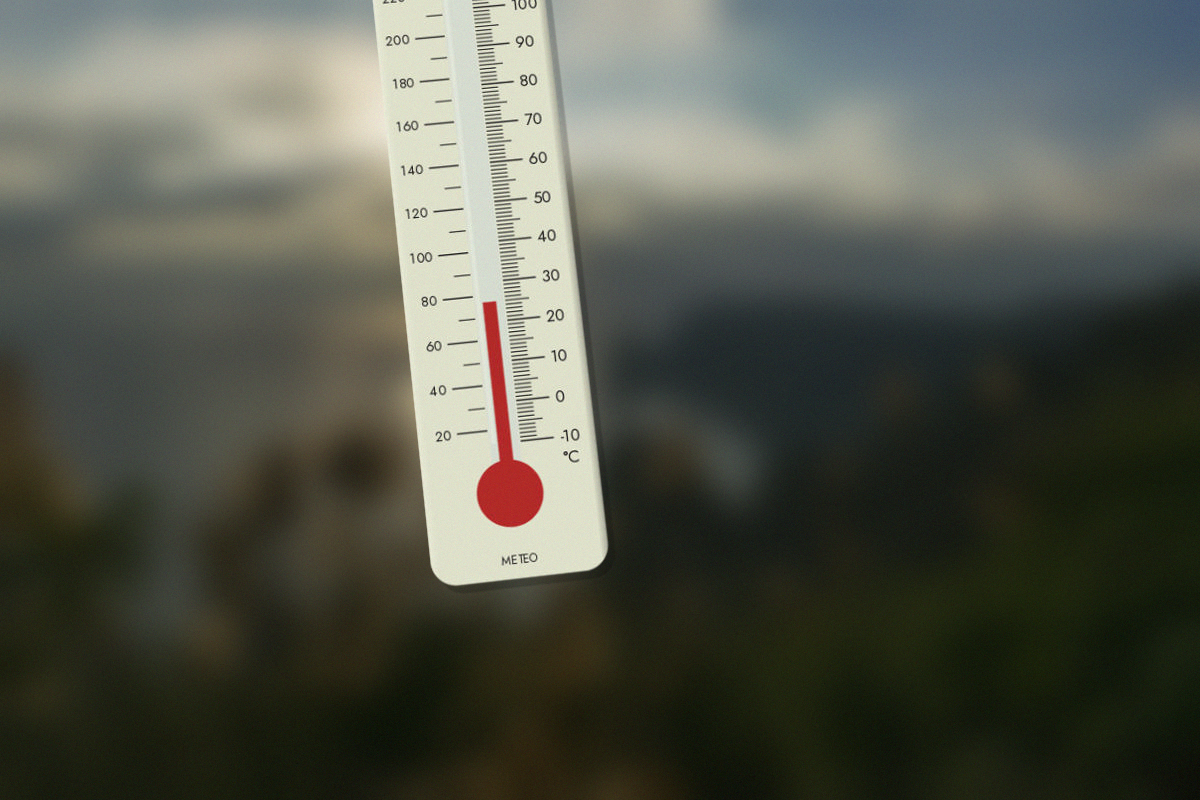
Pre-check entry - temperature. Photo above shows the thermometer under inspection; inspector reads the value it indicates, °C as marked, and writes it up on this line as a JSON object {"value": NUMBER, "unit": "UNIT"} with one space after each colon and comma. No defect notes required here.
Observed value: {"value": 25, "unit": "°C"}
